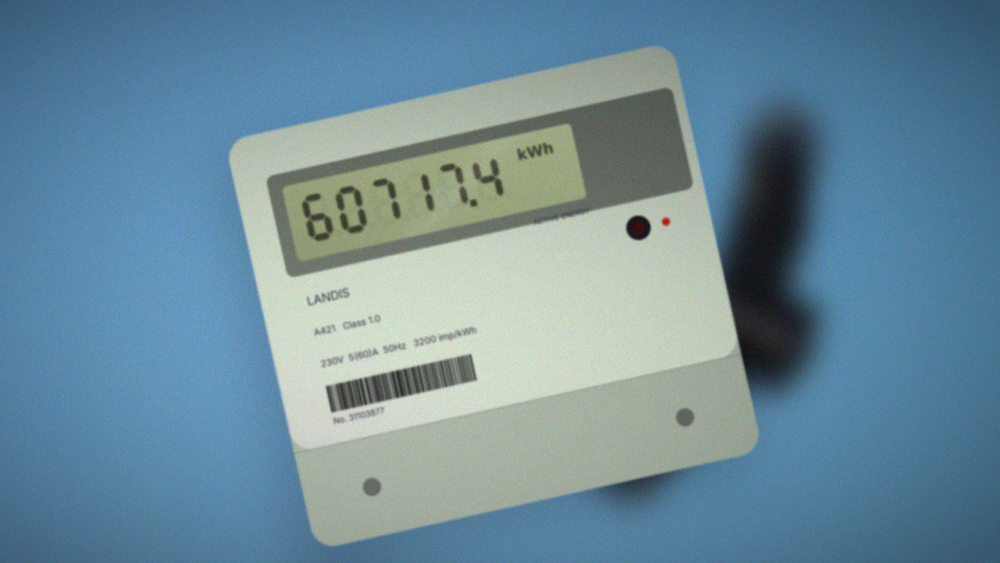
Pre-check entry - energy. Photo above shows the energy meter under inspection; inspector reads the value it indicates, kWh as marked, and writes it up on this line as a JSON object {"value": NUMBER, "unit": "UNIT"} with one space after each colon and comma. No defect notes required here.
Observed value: {"value": 60717.4, "unit": "kWh"}
